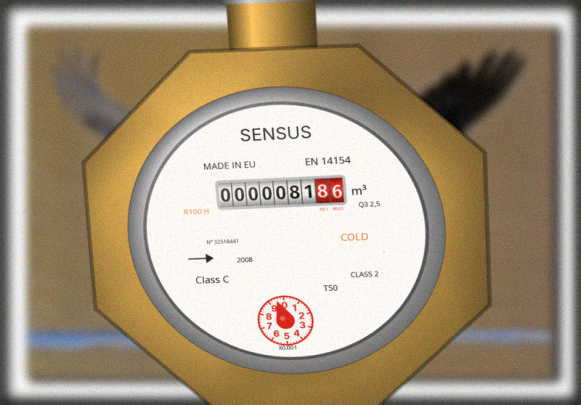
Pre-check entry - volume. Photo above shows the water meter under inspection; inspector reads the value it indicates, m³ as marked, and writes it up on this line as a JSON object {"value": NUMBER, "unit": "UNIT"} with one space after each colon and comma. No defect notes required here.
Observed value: {"value": 81.859, "unit": "m³"}
